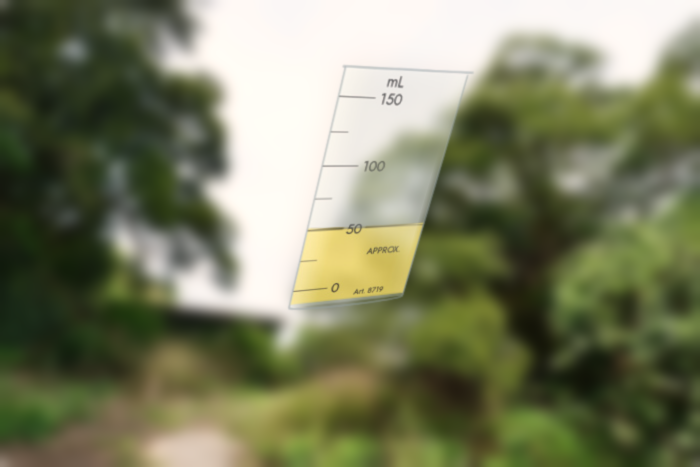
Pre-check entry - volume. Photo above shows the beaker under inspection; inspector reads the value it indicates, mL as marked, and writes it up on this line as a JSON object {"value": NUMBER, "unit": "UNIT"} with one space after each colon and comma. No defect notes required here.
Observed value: {"value": 50, "unit": "mL"}
